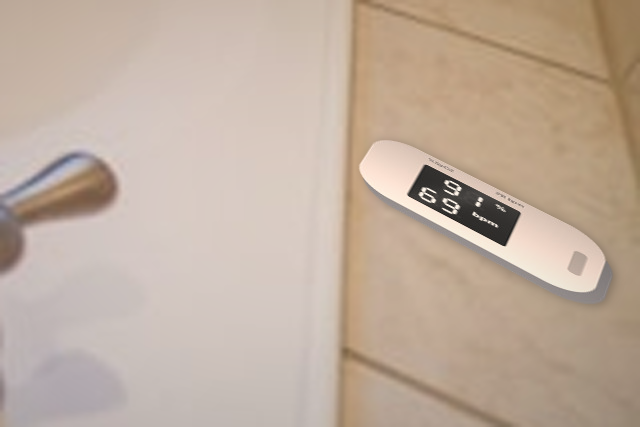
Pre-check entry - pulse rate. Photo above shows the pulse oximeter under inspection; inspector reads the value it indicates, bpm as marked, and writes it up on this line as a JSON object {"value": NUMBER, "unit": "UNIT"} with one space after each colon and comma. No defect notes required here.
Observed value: {"value": 69, "unit": "bpm"}
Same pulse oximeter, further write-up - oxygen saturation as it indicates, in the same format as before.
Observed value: {"value": 91, "unit": "%"}
